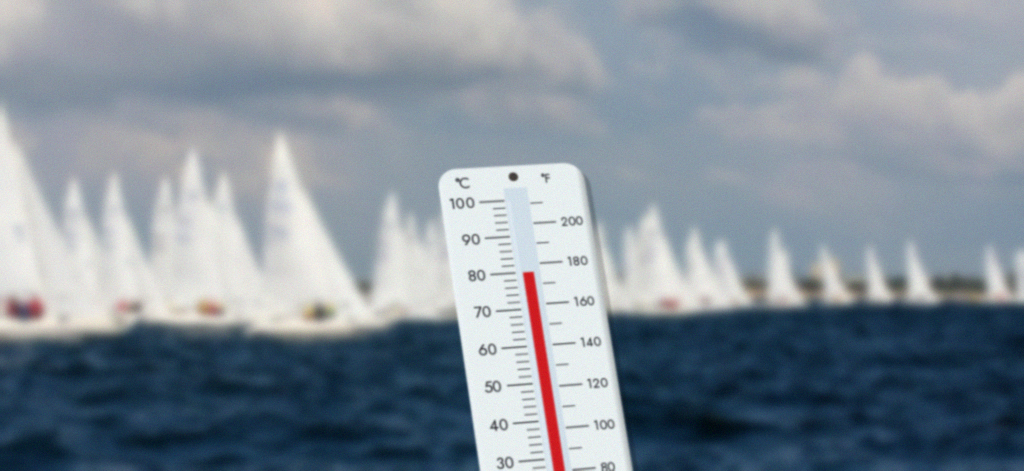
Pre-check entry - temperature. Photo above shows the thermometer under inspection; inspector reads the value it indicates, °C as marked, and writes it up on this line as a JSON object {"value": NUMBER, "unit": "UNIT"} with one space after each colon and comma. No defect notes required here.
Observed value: {"value": 80, "unit": "°C"}
